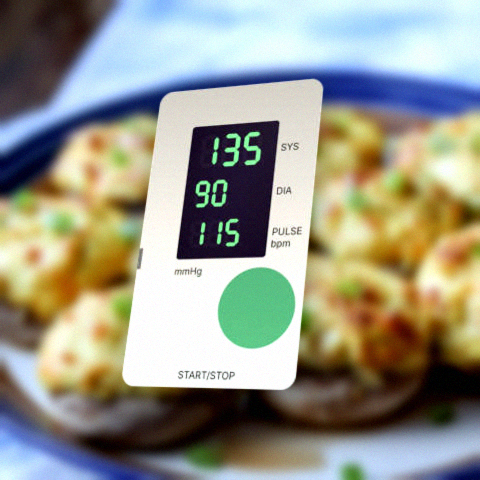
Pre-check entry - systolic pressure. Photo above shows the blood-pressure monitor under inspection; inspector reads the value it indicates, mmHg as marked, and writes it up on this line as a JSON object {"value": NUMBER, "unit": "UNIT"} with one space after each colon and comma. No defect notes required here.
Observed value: {"value": 135, "unit": "mmHg"}
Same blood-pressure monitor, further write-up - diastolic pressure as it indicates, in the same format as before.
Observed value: {"value": 90, "unit": "mmHg"}
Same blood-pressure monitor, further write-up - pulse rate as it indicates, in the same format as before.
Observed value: {"value": 115, "unit": "bpm"}
